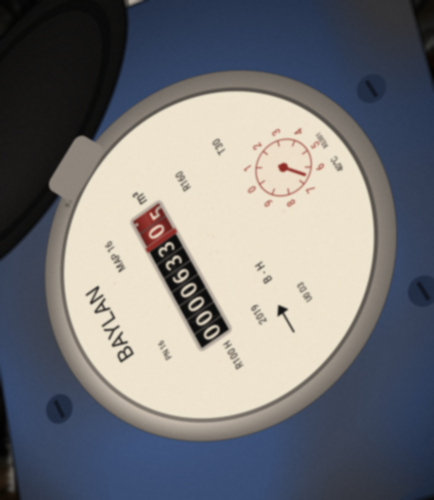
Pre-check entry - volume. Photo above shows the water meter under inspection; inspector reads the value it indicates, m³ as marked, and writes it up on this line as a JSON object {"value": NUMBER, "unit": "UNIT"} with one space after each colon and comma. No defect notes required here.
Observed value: {"value": 633.046, "unit": "m³"}
